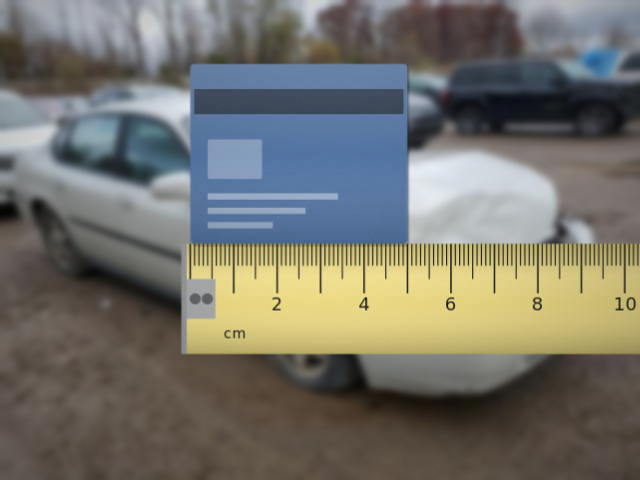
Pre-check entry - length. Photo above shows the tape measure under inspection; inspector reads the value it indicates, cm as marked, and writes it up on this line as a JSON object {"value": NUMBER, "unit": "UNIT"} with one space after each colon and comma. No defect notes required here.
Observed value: {"value": 5, "unit": "cm"}
